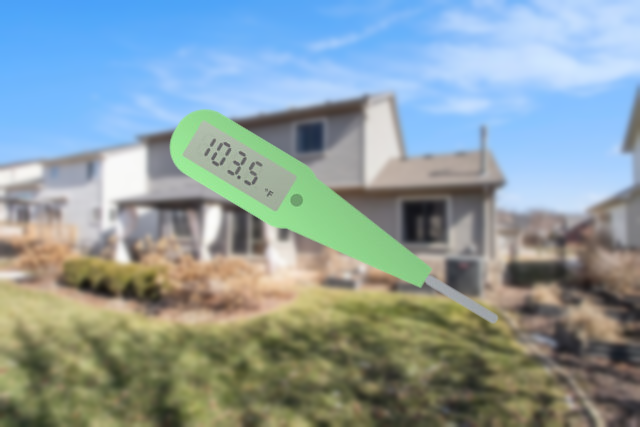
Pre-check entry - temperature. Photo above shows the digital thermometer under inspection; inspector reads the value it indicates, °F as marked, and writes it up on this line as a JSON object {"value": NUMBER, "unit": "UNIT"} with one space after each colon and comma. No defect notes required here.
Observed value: {"value": 103.5, "unit": "°F"}
